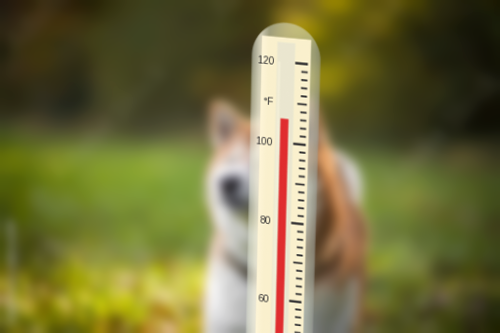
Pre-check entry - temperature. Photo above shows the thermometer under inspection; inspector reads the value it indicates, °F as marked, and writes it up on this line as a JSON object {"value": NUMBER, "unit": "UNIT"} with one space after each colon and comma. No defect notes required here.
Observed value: {"value": 106, "unit": "°F"}
